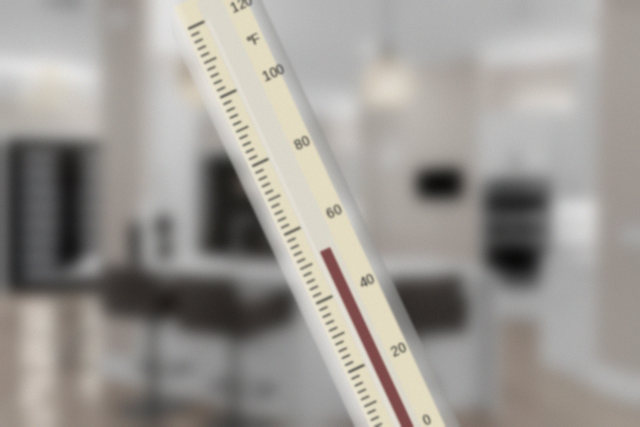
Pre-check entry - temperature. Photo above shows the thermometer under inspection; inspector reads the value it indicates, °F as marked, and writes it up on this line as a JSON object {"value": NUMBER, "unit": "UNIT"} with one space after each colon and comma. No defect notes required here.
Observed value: {"value": 52, "unit": "°F"}
